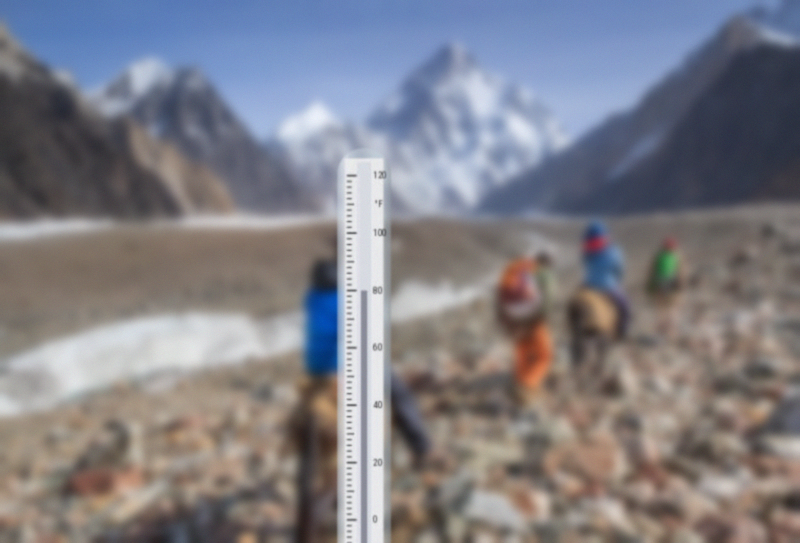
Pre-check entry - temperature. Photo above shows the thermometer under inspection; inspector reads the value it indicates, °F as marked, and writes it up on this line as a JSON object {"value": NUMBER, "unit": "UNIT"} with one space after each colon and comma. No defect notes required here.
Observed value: {"value": 80, "unit": "°F"}
